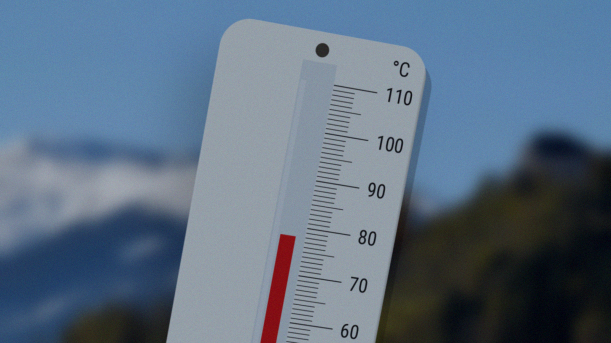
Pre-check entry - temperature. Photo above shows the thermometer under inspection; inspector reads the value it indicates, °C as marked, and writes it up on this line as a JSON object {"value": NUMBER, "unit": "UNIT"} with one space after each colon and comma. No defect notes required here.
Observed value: {"value": 78, "unit": "°C"}
